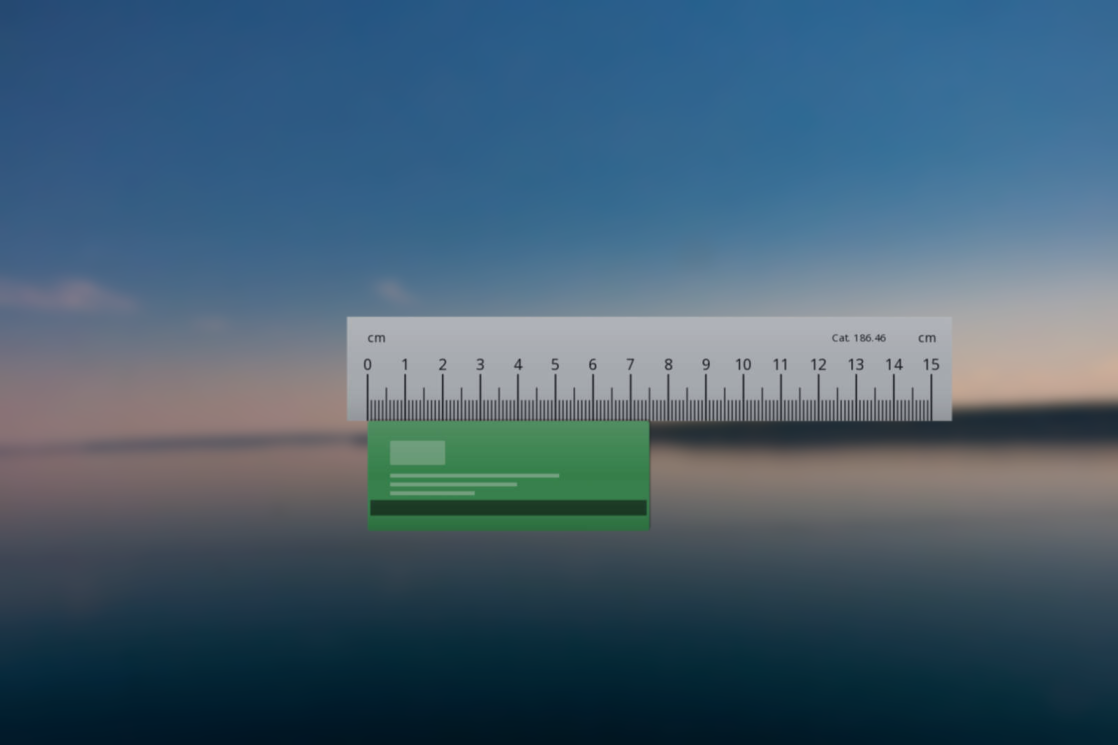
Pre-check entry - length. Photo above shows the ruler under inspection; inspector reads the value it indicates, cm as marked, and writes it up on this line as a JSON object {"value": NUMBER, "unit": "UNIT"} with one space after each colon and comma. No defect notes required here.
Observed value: {"value": 7.5, "unit": "cm"}
